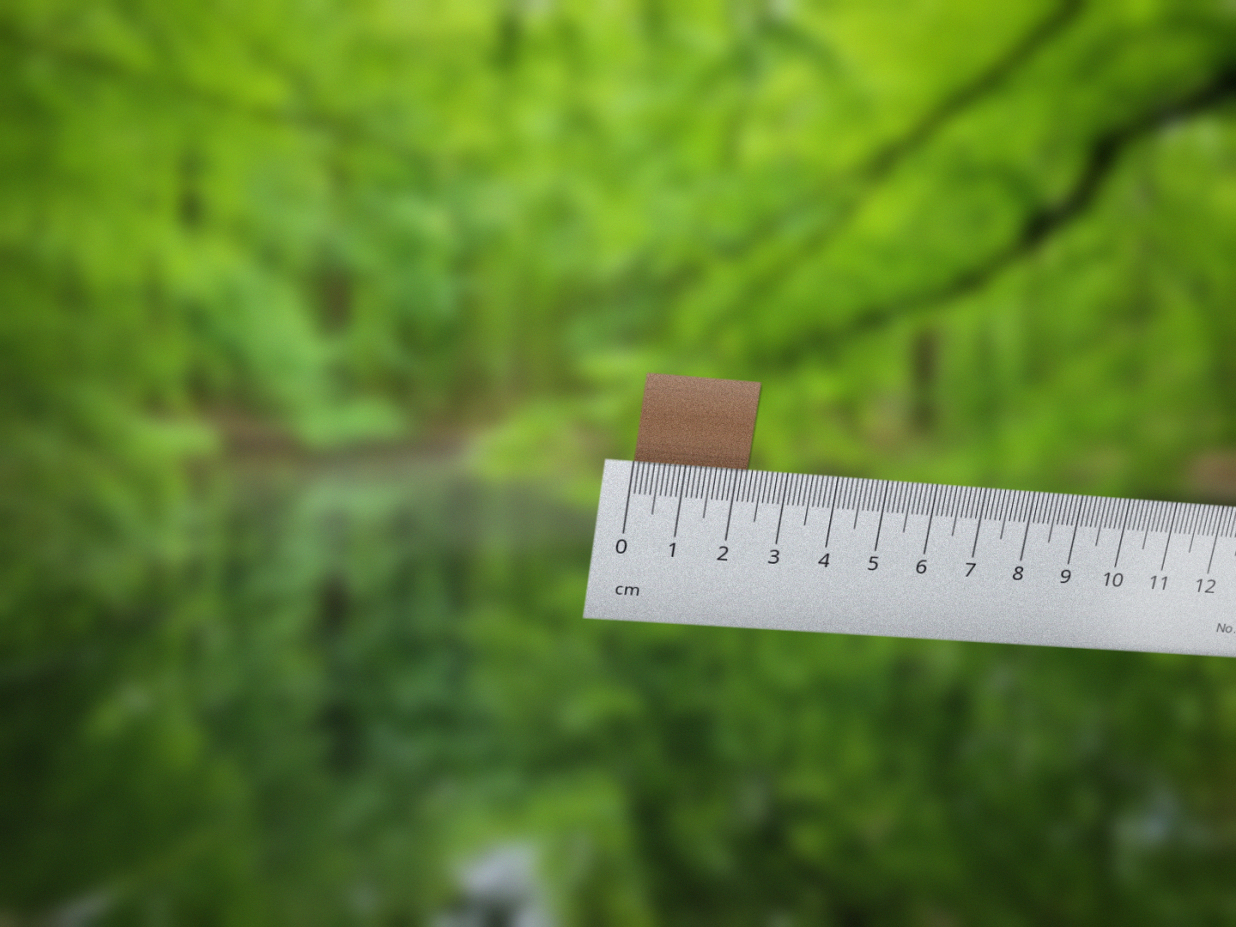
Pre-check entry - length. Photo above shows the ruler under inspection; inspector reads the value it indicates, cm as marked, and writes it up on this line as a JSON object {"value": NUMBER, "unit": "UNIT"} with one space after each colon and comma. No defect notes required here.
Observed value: {"value": 2.2, "unit": "cm"}
